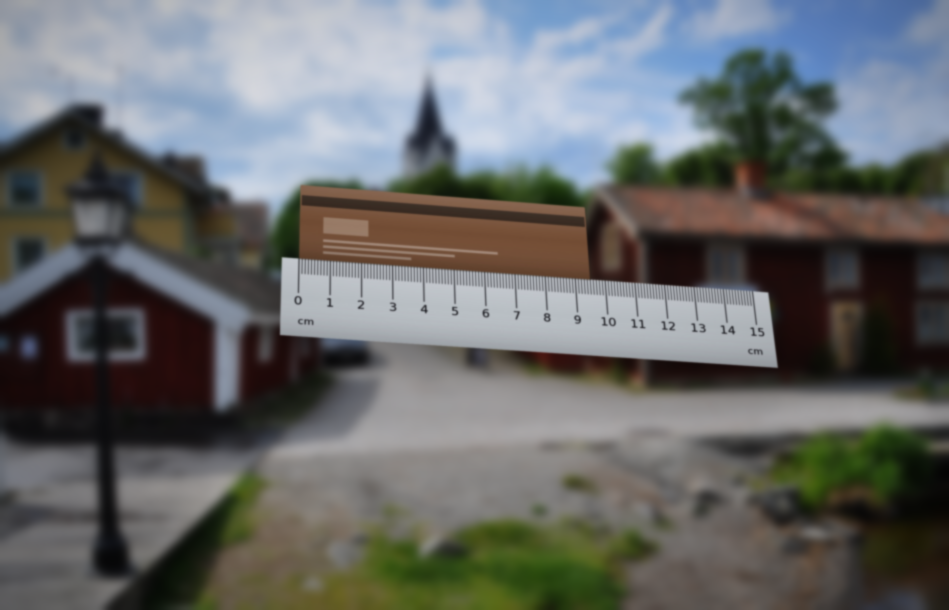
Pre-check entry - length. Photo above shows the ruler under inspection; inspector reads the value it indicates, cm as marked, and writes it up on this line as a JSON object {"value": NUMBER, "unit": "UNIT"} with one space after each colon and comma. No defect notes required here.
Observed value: {"value": 9.5, "unit": "cm"}
